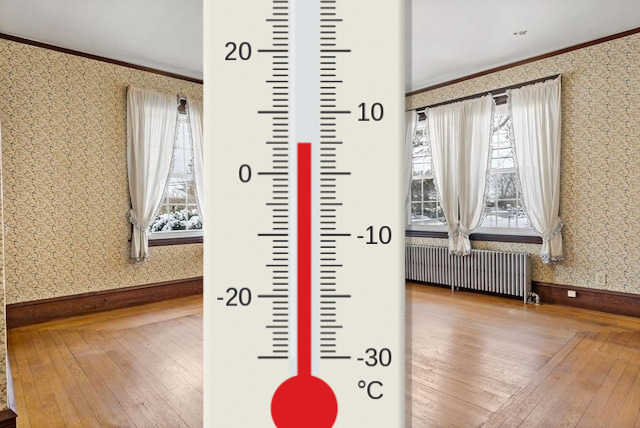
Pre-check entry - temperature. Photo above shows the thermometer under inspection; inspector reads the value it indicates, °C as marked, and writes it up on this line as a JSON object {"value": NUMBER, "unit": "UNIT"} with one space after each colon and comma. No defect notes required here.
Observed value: {"value": 5, "unit": "°C"}
